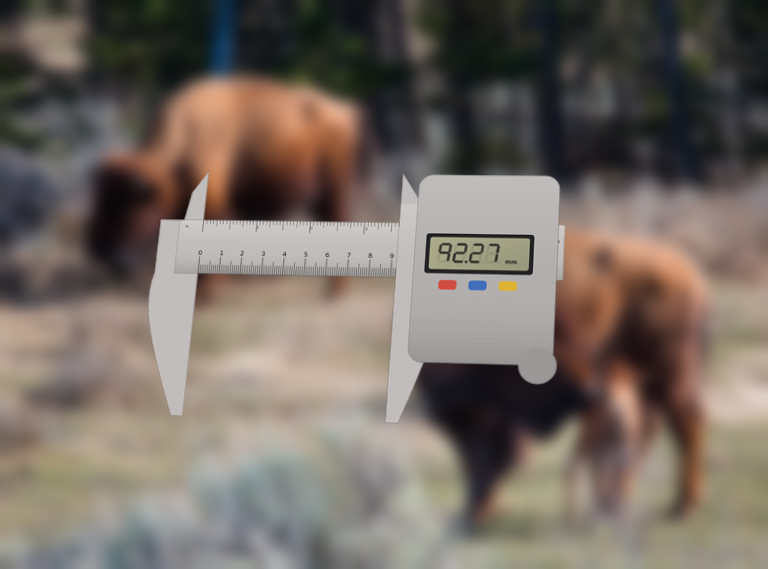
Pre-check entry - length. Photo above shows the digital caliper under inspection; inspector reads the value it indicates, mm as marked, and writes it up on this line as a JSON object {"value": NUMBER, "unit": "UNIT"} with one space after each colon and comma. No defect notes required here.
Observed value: {"value": 92.27, "unit": "mm"}
